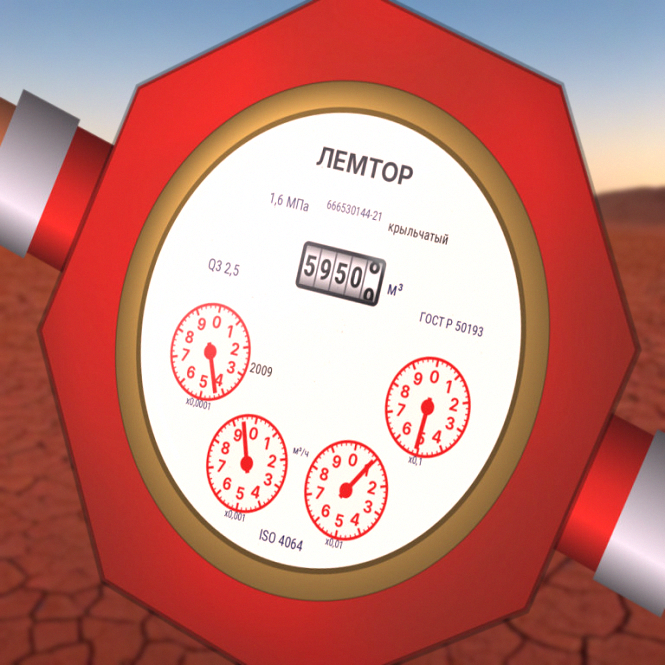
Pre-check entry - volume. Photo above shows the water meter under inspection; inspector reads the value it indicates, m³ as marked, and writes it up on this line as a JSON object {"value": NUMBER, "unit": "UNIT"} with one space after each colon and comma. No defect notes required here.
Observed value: {"value": 59508.5094, "unit": "m³"}
